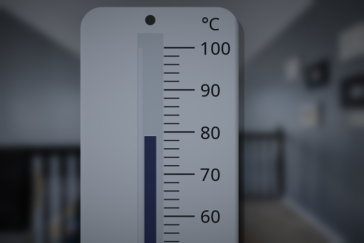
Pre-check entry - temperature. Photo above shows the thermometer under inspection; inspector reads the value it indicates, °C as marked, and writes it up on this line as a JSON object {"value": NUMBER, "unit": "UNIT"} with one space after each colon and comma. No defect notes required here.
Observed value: {"value": 79, "unit": "°C"}
